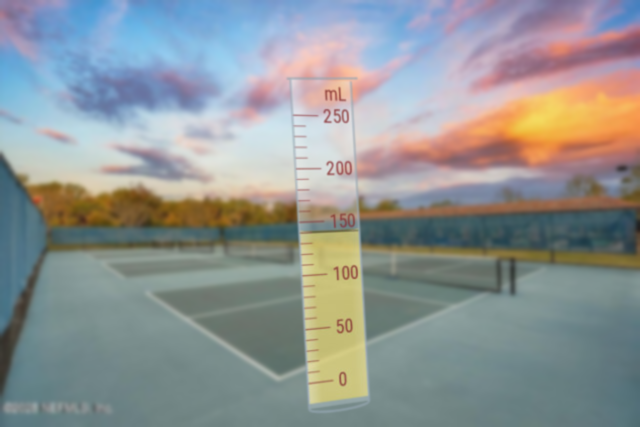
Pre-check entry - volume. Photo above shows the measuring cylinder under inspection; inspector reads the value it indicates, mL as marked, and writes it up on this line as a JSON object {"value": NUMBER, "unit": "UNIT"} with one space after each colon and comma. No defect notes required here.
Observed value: {"value": 140, "unit": "mL"}
